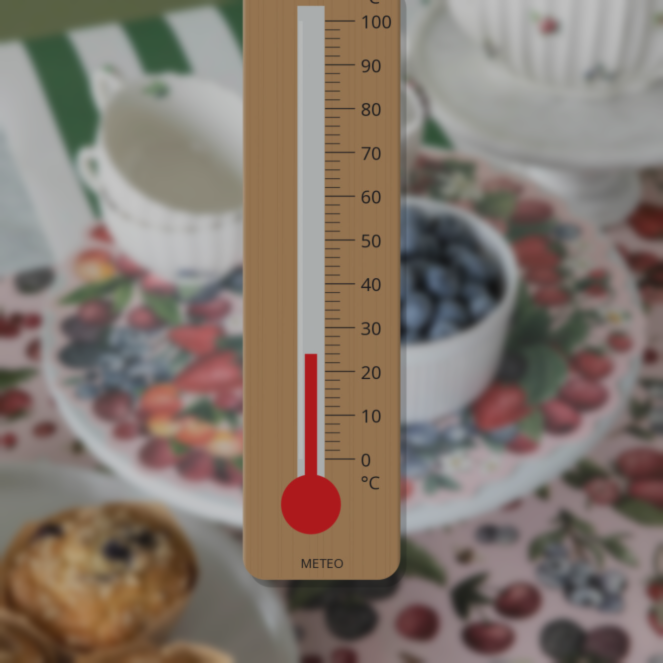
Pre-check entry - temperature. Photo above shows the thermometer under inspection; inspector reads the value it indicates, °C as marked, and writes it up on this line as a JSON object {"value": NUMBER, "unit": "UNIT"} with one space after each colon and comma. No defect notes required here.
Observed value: {"value": 24, "unit": "°C"}
